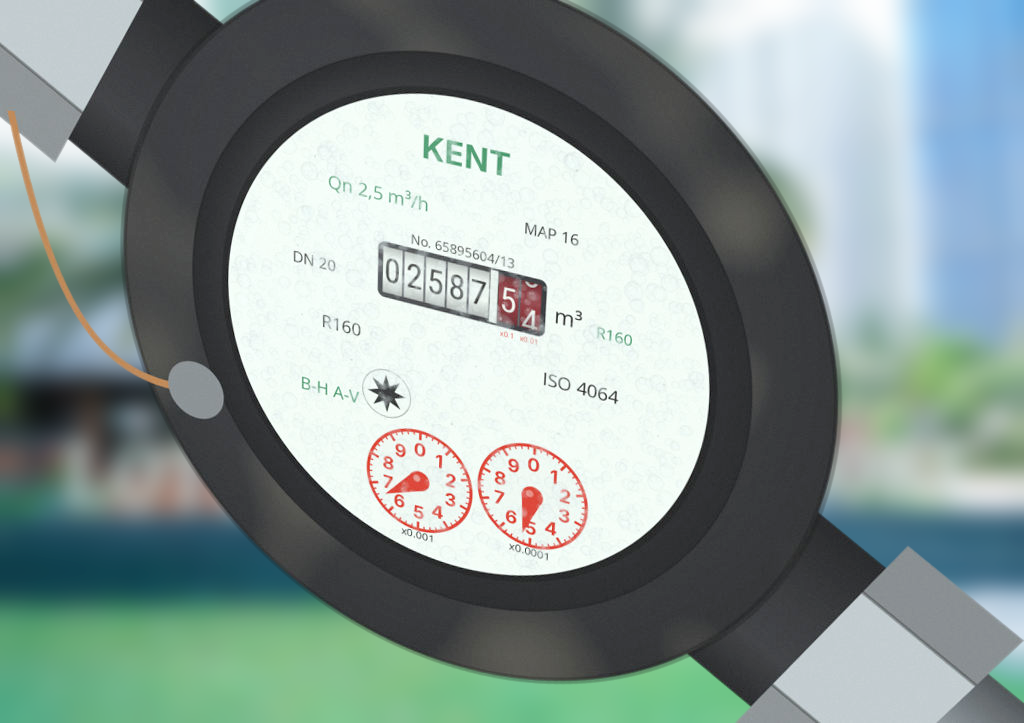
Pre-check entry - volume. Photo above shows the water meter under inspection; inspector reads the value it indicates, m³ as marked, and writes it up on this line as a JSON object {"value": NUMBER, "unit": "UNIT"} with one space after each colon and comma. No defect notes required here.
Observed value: {"value": 2587.5365, "unit": "m³"}
